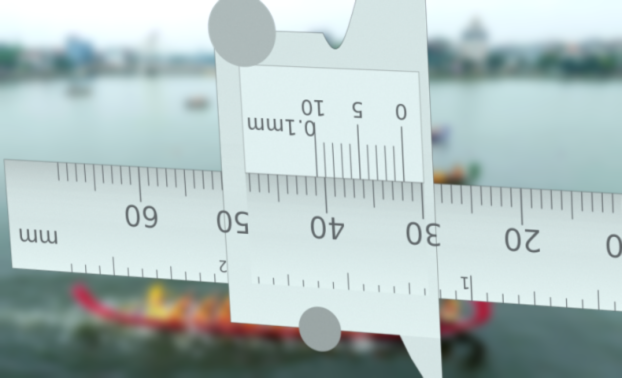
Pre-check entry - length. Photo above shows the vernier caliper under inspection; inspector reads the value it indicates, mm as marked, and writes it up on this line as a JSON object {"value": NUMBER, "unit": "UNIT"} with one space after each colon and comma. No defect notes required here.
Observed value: {"value": 31.8, "unit": "mm"}
